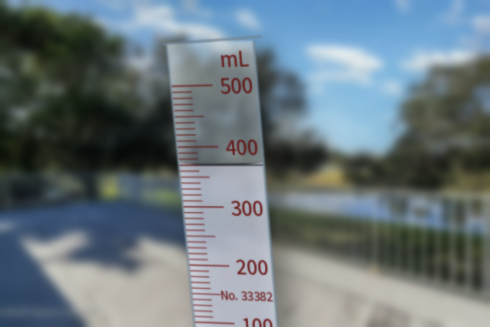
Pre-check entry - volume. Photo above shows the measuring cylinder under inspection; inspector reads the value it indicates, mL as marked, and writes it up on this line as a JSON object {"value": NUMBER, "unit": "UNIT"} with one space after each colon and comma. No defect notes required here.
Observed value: {"value": 370, "unit": "mL"}
